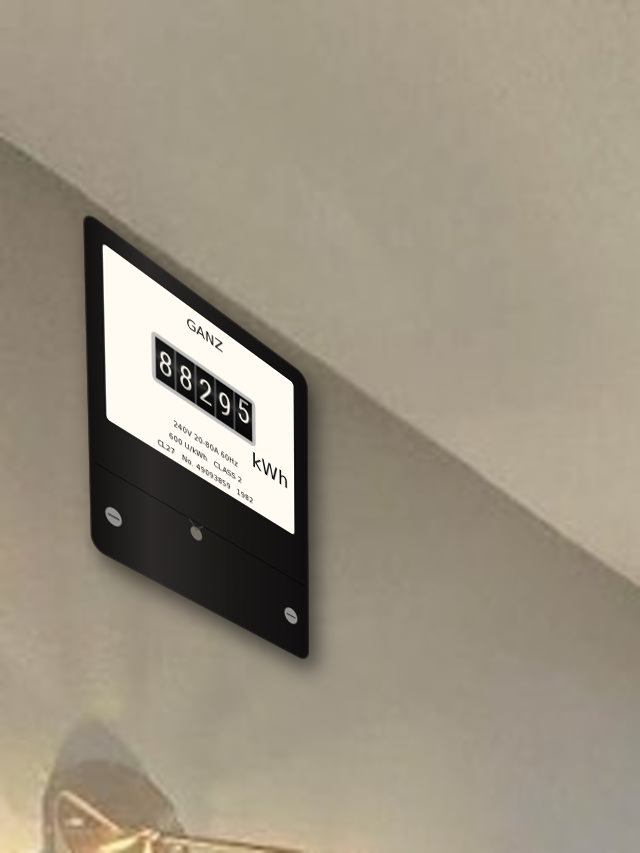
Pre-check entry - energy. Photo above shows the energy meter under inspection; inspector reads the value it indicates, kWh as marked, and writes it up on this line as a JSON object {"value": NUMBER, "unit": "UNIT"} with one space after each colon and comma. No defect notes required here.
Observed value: {"value": 88295, "unit": "kWh"}
